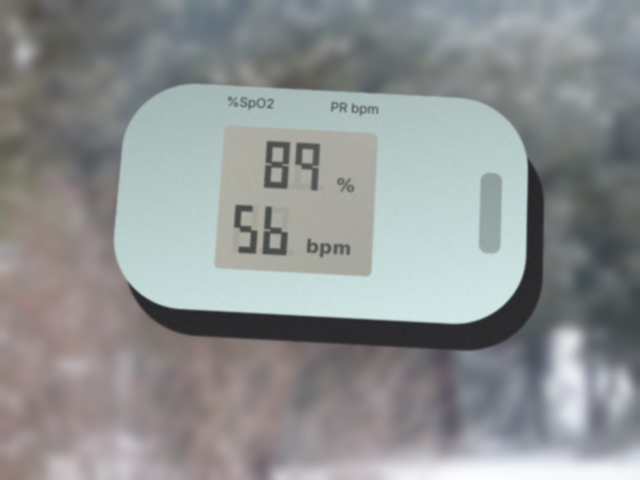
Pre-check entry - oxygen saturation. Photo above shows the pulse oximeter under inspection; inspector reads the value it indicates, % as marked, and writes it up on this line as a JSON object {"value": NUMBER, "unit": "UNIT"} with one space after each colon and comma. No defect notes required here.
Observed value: {"value": 89, "unit": "%"}
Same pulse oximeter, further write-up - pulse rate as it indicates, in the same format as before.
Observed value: {"value": 56, "unit": "bpm"}
